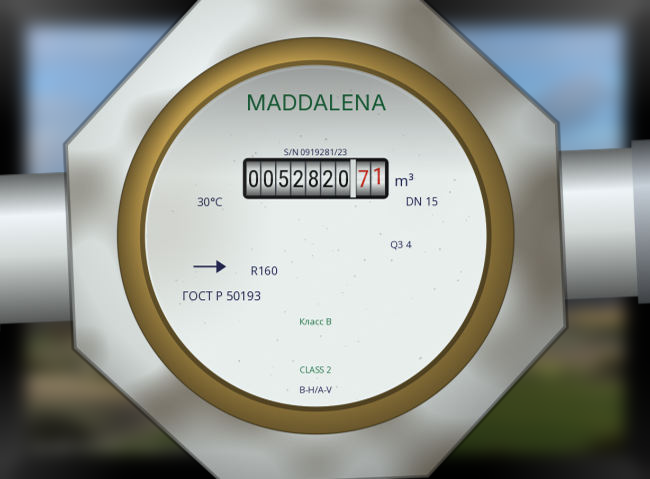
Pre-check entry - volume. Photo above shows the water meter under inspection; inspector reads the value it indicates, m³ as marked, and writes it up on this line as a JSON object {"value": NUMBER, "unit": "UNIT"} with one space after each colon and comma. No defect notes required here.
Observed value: {"value": 52820.71, "unit": "m³"}
